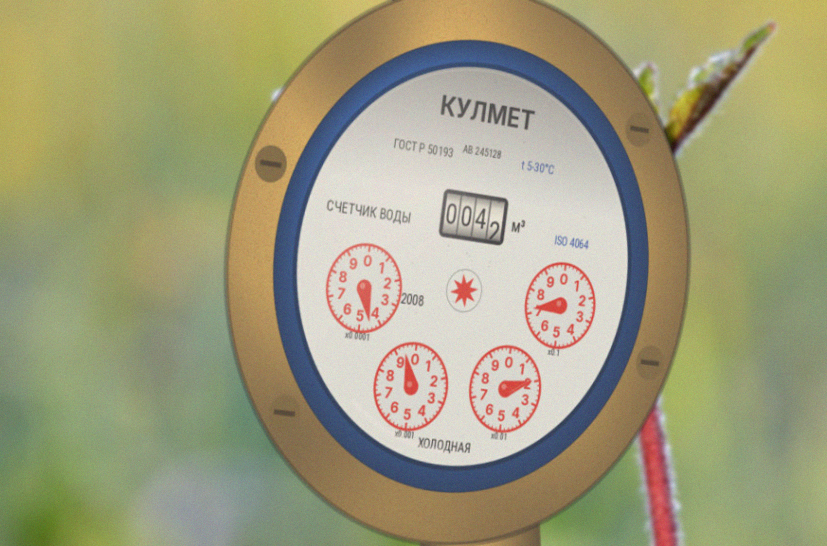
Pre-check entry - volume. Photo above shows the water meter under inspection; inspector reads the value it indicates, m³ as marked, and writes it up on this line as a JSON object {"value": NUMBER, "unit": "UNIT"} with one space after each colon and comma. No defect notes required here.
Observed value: {"value": 41.7194, "unit": "m³"}
